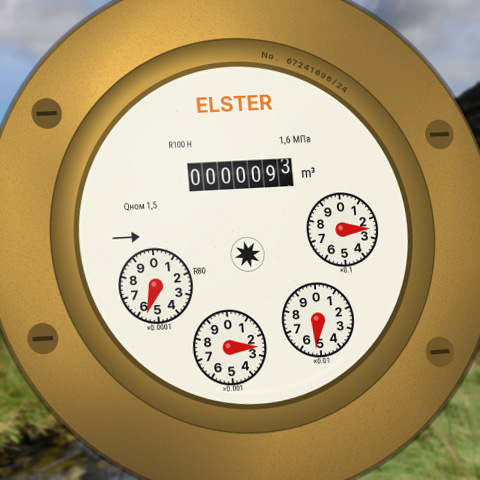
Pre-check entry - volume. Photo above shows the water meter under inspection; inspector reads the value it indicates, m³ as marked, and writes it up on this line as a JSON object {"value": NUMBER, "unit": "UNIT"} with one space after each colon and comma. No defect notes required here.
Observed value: {"value": 93.2525, "unit": "m³"}
